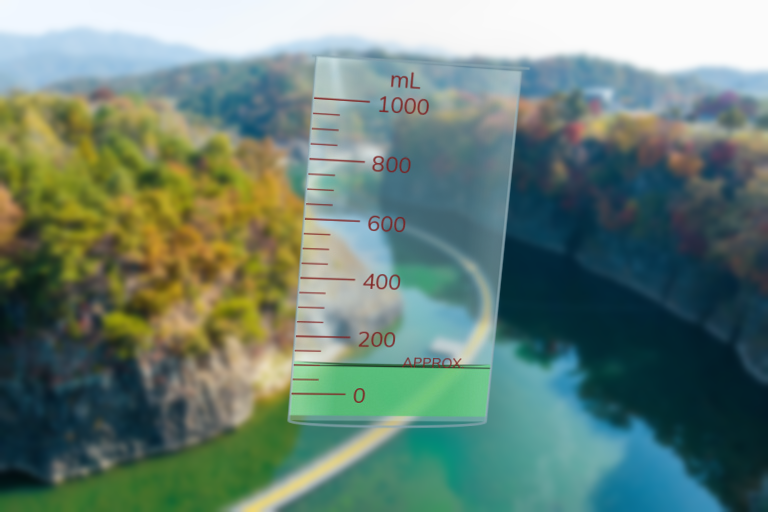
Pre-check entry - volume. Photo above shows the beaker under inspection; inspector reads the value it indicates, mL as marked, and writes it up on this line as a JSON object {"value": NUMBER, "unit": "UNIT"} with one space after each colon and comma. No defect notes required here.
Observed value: {"value": 100, "unit": "mL"}
